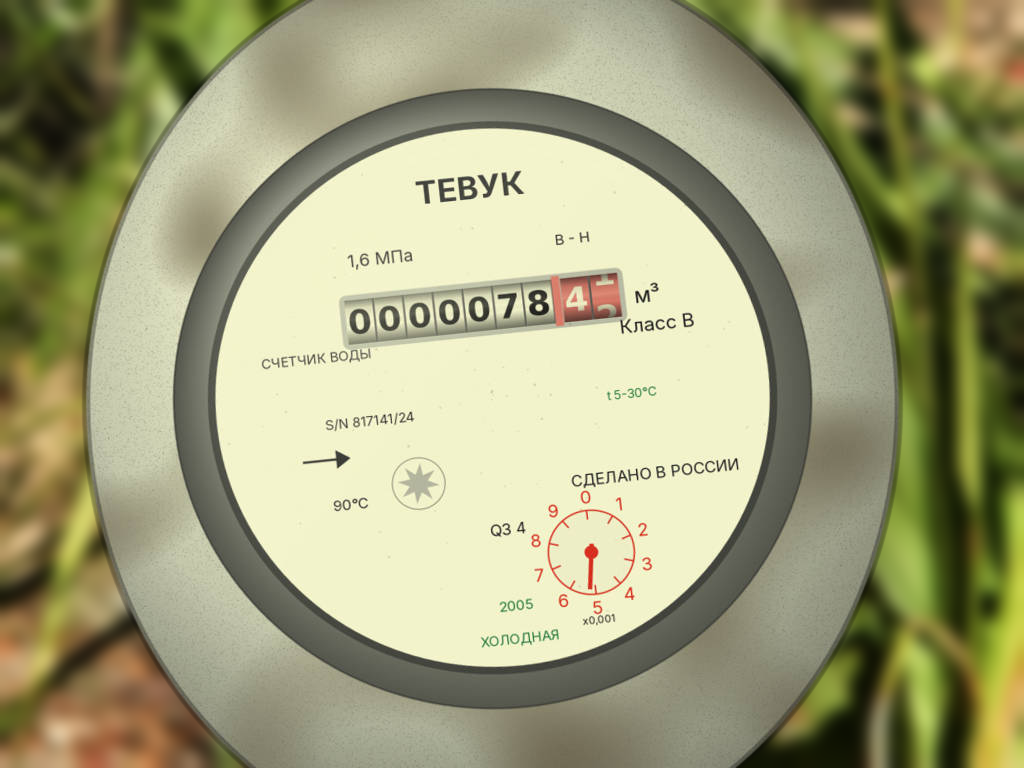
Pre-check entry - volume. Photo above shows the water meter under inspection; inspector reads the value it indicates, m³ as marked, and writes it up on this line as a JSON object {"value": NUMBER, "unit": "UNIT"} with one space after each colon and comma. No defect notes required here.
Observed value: {"value": 78.415, "unit": "m³"}
